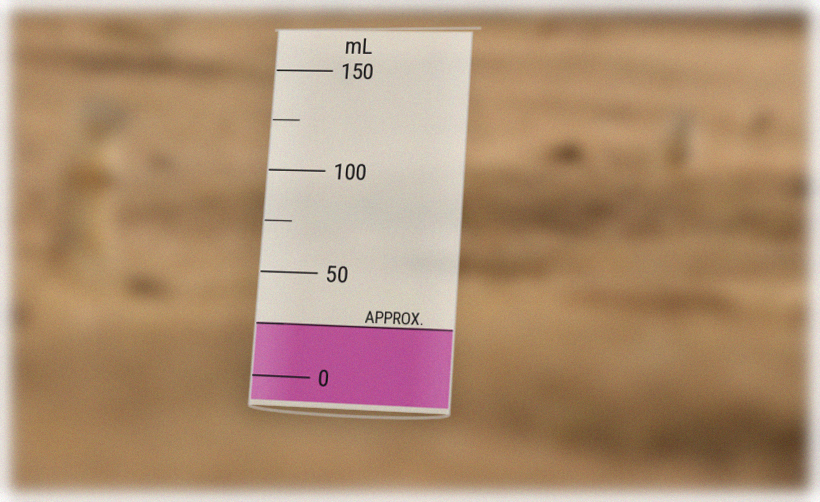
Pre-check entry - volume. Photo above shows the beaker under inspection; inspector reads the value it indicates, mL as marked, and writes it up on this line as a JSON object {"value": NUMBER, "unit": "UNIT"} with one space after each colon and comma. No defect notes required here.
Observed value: {"value": 25, "unit": "mL"}
